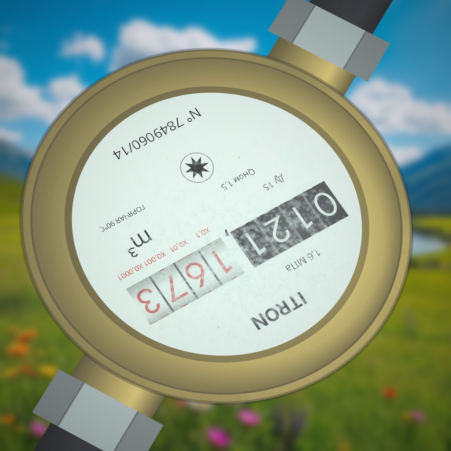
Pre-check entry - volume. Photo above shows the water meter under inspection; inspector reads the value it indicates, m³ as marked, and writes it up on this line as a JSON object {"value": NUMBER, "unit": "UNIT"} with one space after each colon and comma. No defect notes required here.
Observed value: {"value": 121.1673, "unit": "m³"}
